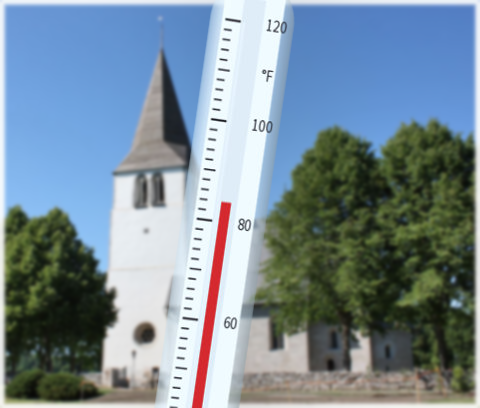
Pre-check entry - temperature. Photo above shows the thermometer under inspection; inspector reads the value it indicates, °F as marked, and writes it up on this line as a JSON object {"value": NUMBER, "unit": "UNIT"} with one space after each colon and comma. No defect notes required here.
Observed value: {"value": 84, "unit": "°F"}
